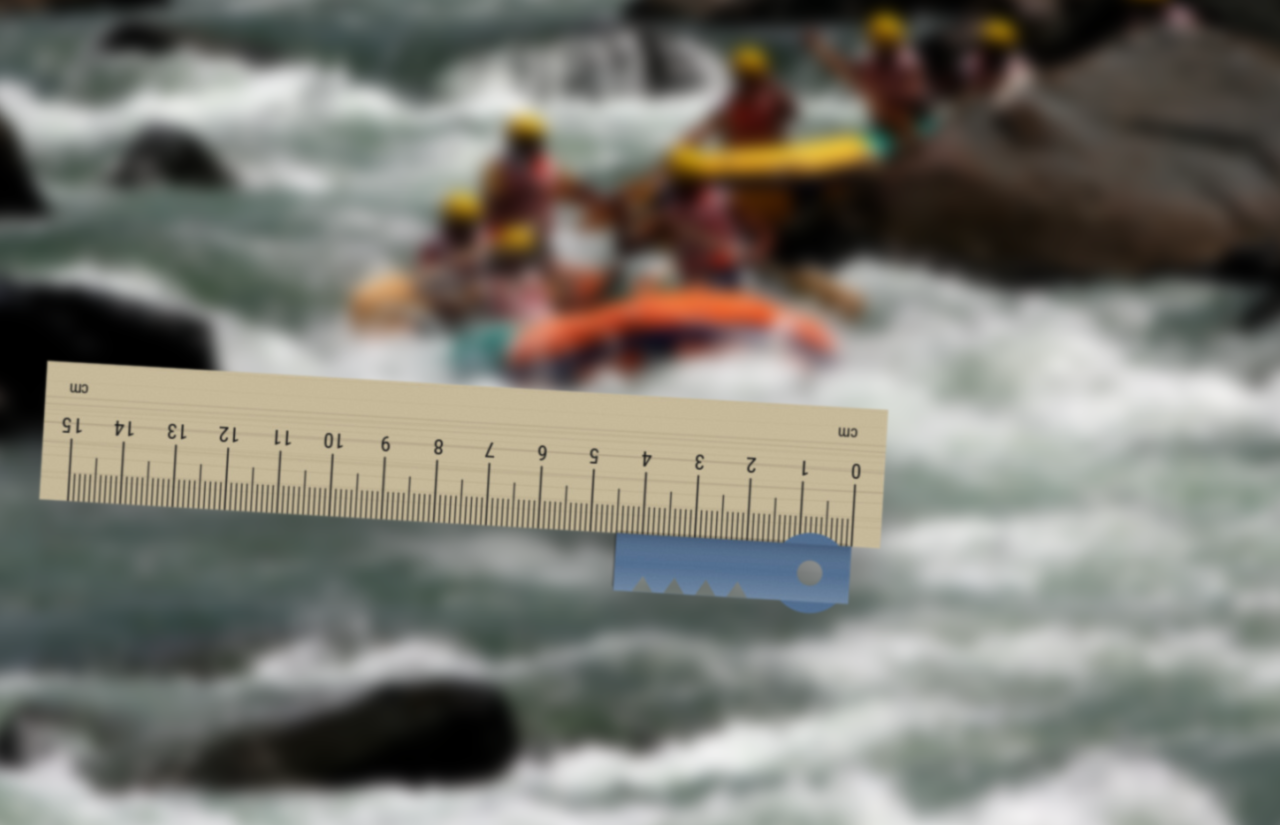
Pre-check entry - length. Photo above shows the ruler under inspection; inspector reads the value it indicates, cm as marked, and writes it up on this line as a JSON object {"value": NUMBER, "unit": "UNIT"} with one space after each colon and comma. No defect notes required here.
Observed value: {"value": 4.5, "unit": "cm"}
